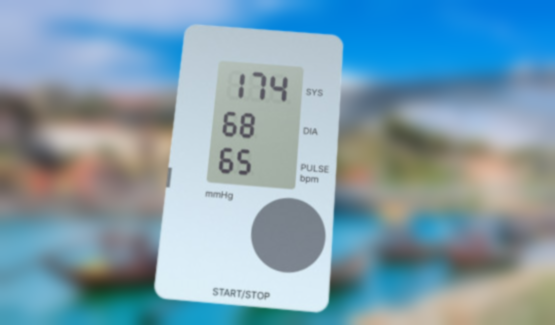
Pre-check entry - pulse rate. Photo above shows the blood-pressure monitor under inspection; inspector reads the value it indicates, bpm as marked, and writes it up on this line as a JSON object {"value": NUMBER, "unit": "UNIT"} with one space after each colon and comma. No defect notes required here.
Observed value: {"value": 65, "unit": "bpm"}
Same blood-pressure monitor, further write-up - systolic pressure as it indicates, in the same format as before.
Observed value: {"value": 174, "unit": "mmHg"}
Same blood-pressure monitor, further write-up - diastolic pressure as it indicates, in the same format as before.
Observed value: {"value": 68, "unit": "mmHg"}
